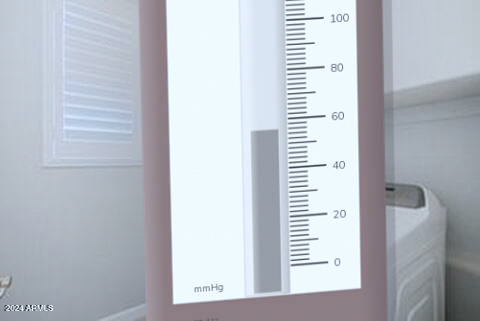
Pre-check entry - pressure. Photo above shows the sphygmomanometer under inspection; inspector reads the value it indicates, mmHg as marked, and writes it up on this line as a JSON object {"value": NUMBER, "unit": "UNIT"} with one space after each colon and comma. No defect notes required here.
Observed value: {"value": 56, "unit": "mmHg"}
